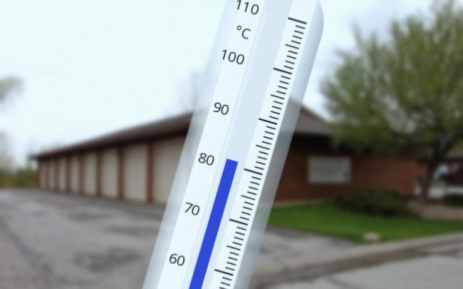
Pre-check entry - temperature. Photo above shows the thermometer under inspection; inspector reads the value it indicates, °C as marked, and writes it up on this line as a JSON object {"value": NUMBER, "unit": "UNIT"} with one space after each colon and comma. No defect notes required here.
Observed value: {"value": 81, "unit": "°C"}
